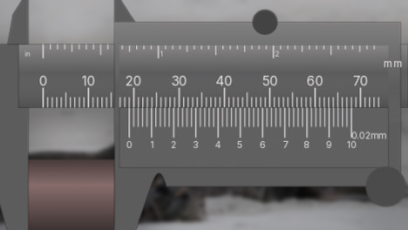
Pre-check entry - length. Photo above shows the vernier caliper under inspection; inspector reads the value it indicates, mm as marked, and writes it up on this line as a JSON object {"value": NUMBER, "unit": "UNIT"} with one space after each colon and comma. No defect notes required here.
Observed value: {"value": 19.0, "unit": "mm"}
